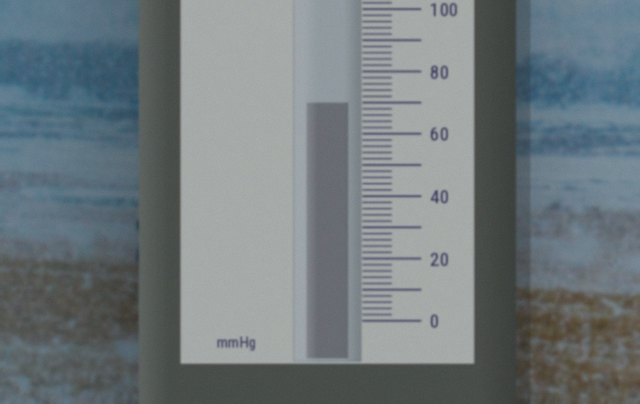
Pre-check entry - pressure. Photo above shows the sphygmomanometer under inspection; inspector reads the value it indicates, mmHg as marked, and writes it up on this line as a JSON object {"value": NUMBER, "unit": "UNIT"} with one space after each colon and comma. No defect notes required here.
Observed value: {"value": 70, "unit": "mmHg"}
